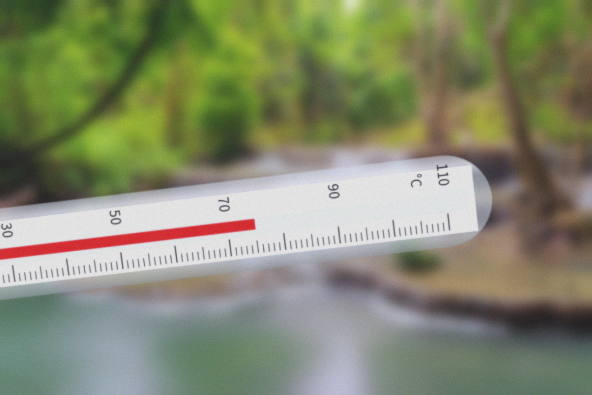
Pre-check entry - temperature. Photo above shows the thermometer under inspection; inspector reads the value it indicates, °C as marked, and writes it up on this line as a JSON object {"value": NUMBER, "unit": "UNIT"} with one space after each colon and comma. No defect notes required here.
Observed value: {"value": 75, "unit": "°C"}
